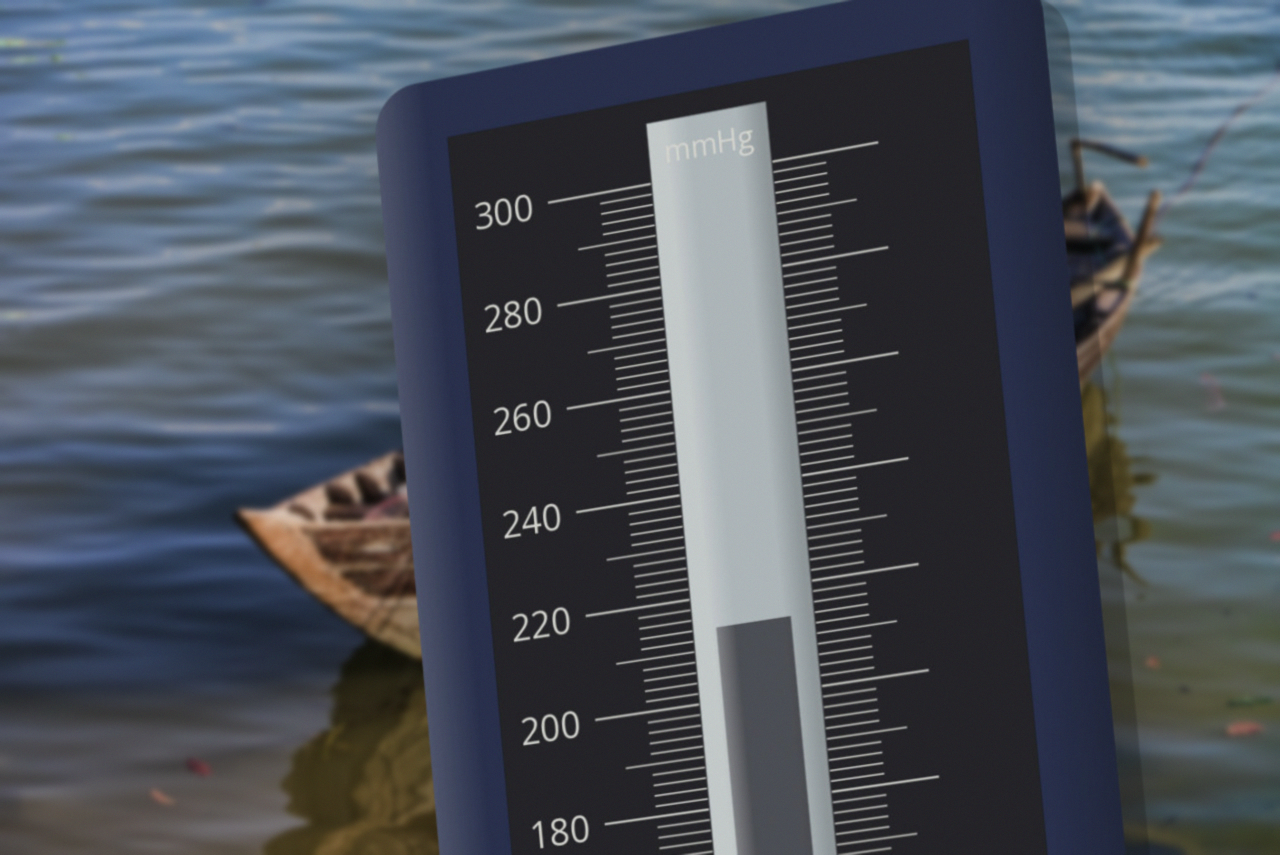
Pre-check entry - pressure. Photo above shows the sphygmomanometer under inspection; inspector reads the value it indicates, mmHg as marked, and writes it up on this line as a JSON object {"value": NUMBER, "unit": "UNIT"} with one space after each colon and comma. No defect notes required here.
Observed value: {"value": 214, "unit": "mmHg"}
